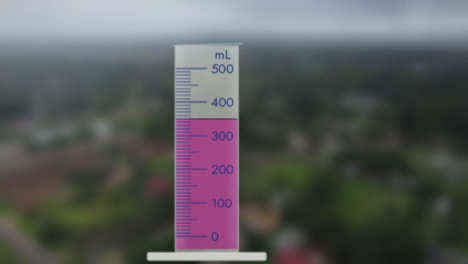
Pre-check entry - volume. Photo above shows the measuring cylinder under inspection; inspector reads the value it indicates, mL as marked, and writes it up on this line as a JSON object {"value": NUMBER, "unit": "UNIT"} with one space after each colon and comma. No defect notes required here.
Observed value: {"value": 350, "unit": "mL"}
